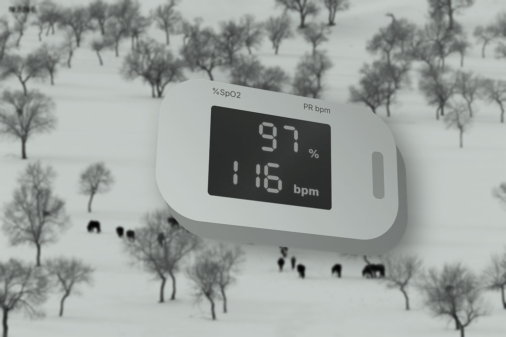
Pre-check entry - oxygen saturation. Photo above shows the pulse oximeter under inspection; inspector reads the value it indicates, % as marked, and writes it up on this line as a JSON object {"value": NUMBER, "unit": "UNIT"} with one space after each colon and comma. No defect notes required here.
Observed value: {"value": 97, "unit": "%"}
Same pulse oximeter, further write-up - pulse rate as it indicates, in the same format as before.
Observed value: {"value": 116, "unit": "bpm"}
